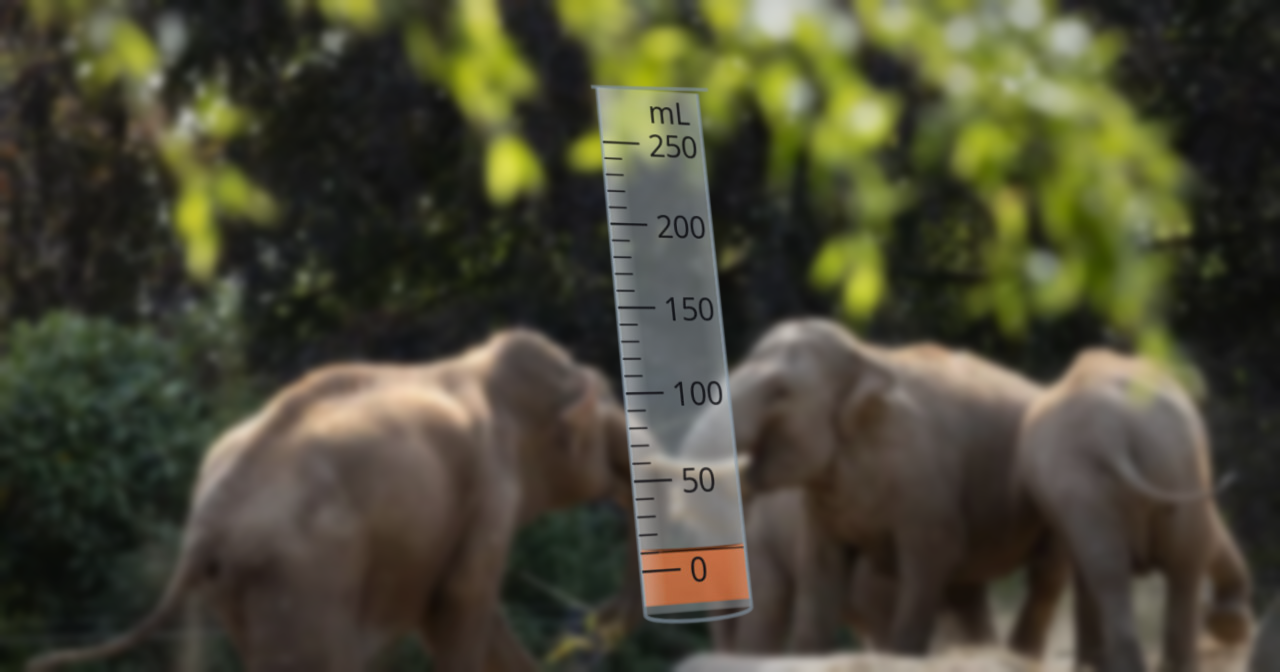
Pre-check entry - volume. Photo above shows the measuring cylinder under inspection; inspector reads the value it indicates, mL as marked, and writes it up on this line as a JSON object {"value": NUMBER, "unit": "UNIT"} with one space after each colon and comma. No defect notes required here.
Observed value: {"value": 10, "unit": "mL"}
